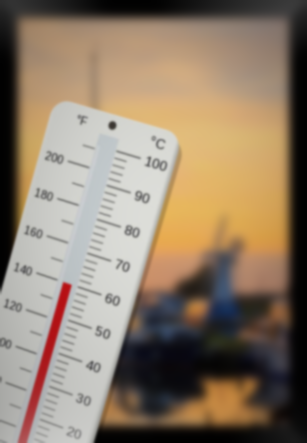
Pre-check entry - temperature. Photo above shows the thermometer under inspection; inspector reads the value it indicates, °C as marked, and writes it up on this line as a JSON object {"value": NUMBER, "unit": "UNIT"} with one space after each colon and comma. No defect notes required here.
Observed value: {"value": 60, "unit": "°C"}
